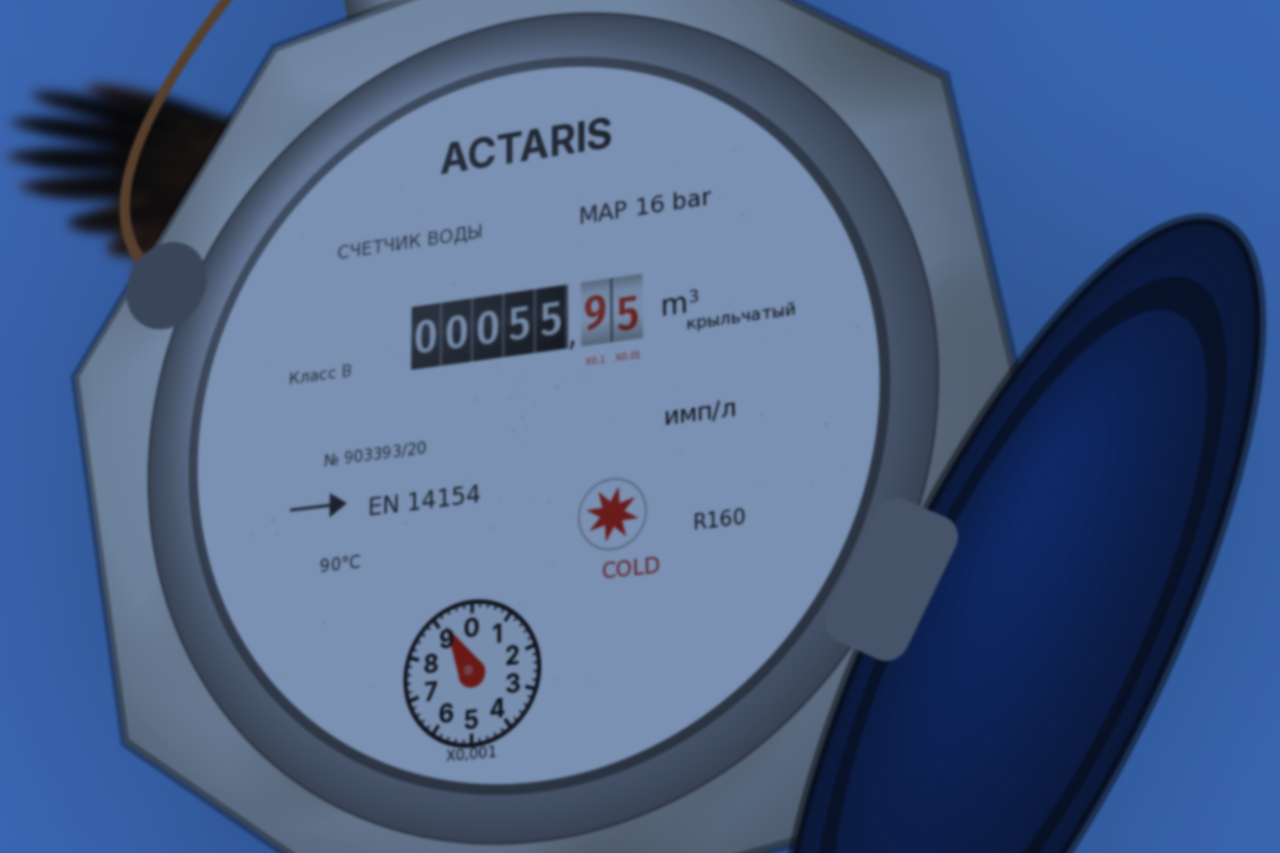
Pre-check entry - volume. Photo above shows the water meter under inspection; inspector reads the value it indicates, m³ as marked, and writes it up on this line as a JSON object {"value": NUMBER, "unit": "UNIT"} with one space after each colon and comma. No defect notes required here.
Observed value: {"value": 55.949, "unit": "m³"}
